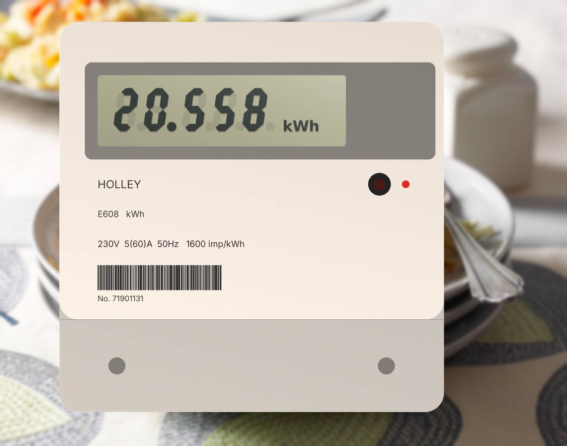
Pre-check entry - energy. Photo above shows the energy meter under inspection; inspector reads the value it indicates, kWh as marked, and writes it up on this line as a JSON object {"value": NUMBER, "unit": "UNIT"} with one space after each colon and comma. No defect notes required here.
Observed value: {"value": 20.558, "unit": "kWh"}
